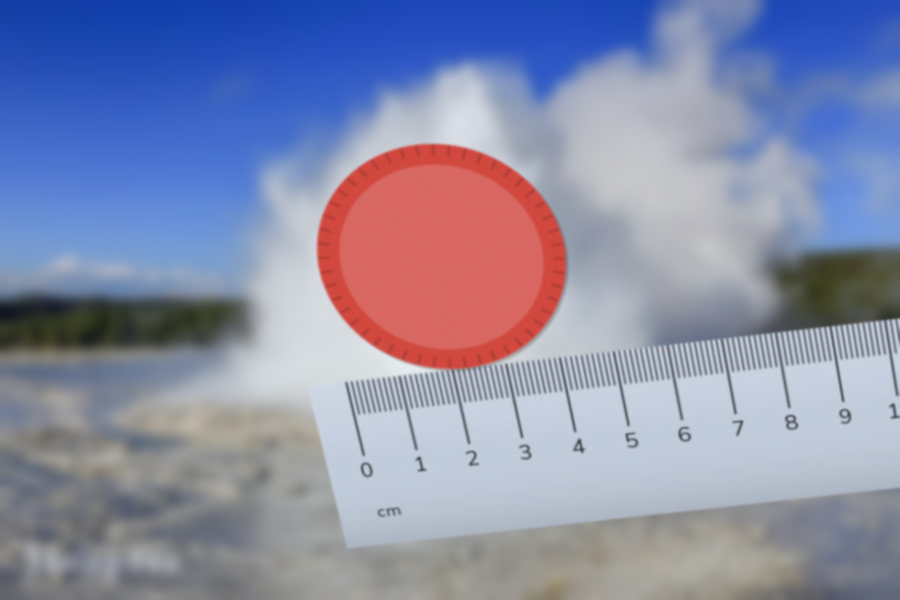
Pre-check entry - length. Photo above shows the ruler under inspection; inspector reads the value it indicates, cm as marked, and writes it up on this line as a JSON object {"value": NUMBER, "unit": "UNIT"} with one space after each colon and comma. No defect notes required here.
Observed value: {"value": 4.5, "unit": "cm"}
